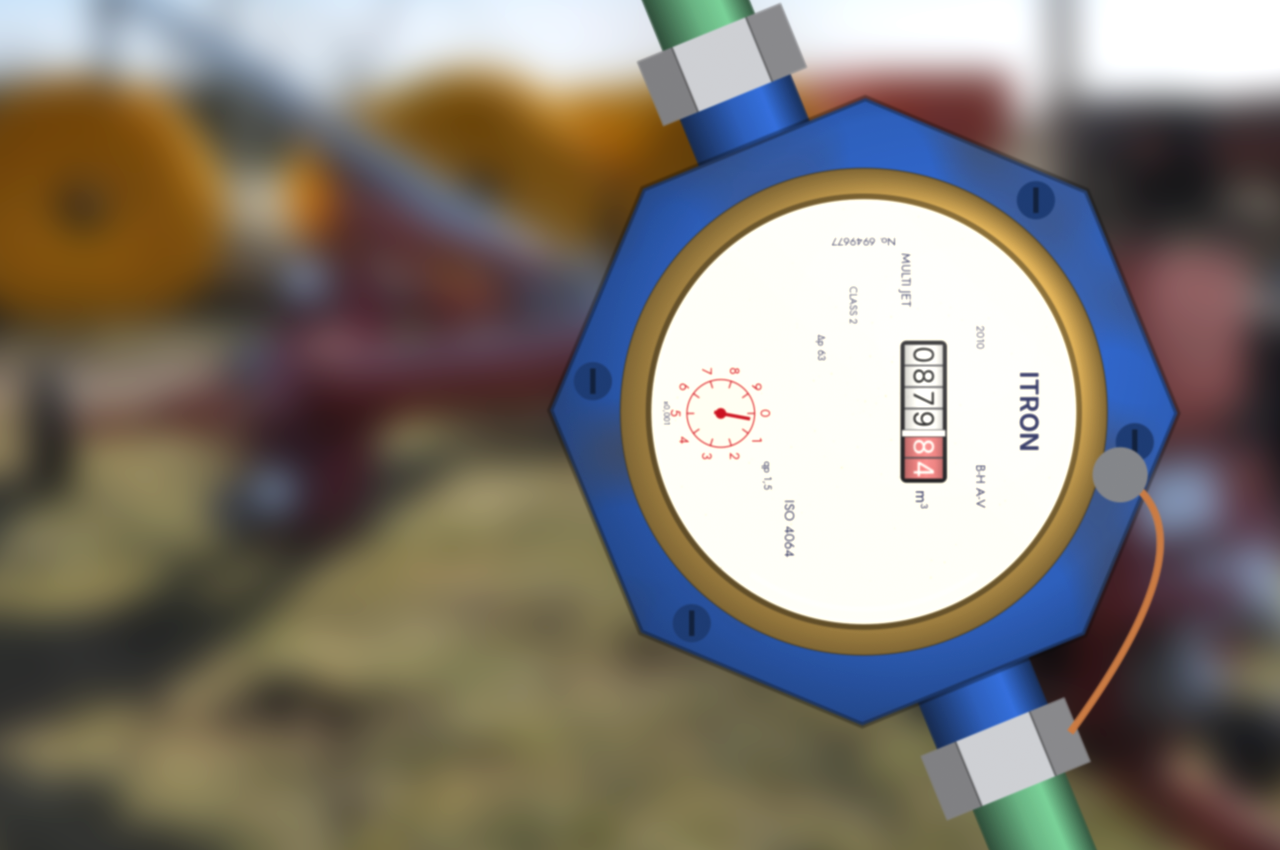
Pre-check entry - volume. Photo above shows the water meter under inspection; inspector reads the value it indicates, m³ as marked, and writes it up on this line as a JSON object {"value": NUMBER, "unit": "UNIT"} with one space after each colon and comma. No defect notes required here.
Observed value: {"value": 879.840, "unit": "m³"}
